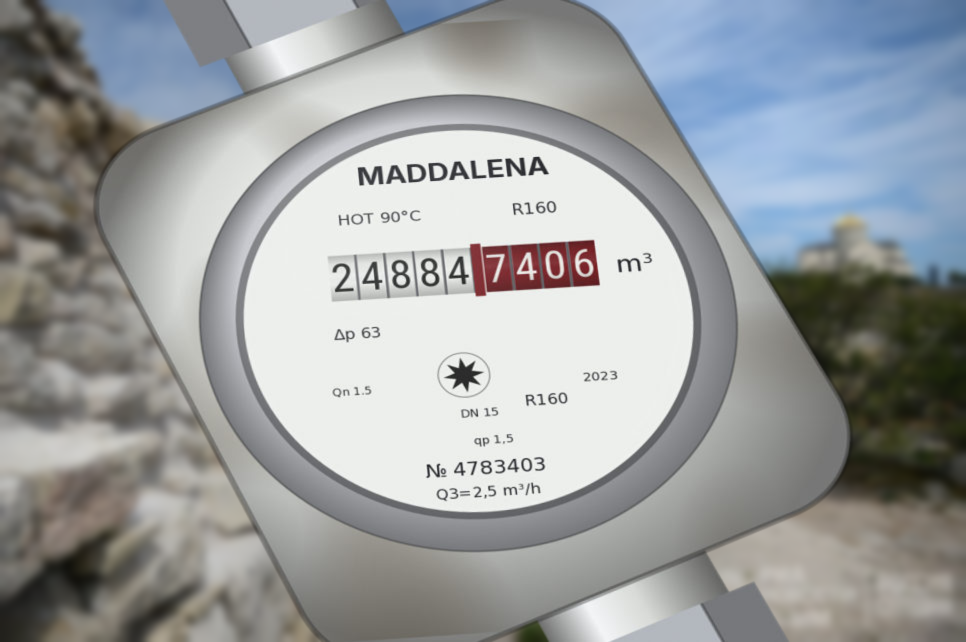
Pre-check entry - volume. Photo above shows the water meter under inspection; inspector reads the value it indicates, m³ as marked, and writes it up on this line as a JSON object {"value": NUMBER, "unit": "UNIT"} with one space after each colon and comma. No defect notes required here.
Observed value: {"value": 24884.7406, "unit": "m³"}
